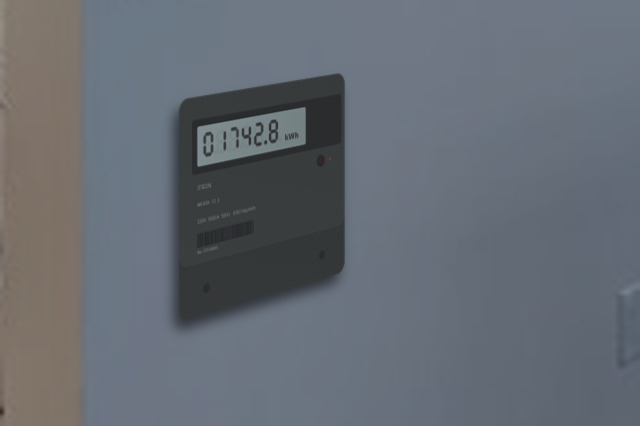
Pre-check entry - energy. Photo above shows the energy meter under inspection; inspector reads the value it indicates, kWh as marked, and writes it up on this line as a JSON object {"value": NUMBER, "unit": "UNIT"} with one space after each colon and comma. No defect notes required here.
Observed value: {"value": 1742.8, "unit": "kWh"}
